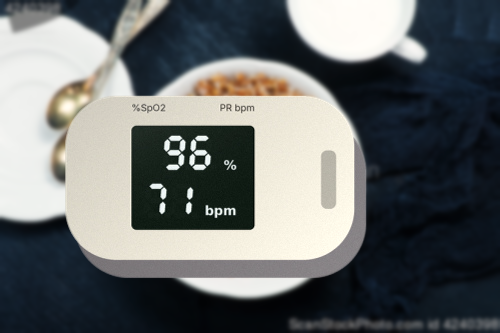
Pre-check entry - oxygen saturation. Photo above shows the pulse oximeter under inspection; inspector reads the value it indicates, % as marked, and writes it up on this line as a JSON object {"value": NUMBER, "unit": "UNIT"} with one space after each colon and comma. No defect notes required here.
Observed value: {"value": 96, "unit": "%"}
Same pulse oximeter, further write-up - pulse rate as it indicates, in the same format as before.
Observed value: {"value": 71, "unit": "bpm"}
